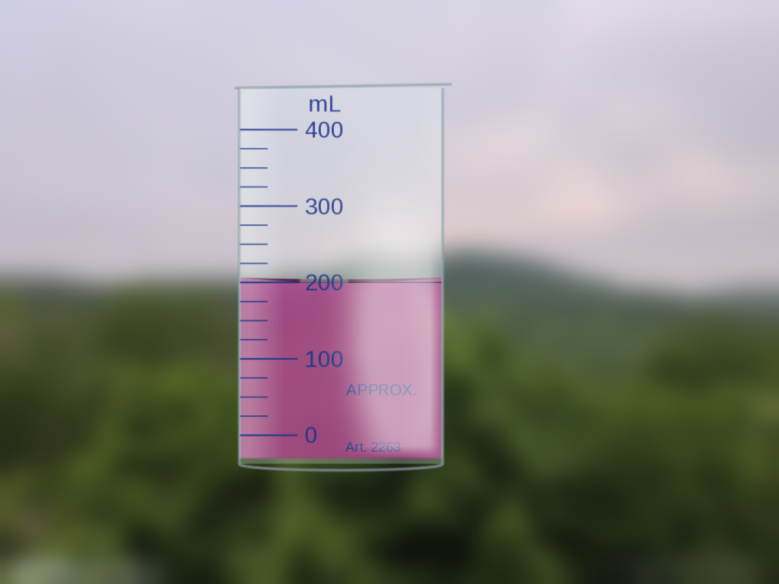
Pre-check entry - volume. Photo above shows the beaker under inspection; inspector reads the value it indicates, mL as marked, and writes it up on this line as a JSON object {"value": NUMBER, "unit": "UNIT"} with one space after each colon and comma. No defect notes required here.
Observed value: {"value": 200, "unit": "mL"}
